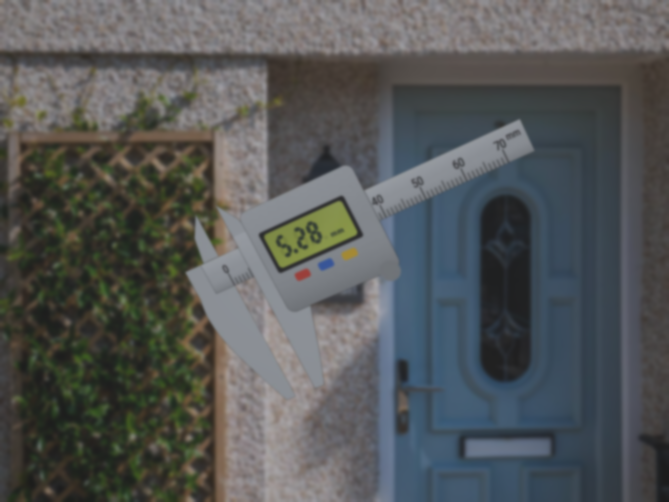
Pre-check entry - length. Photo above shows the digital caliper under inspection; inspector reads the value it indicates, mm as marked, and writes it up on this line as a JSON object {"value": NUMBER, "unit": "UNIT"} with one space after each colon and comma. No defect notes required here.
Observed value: {"value": 5.28, "unit": "mm"}
